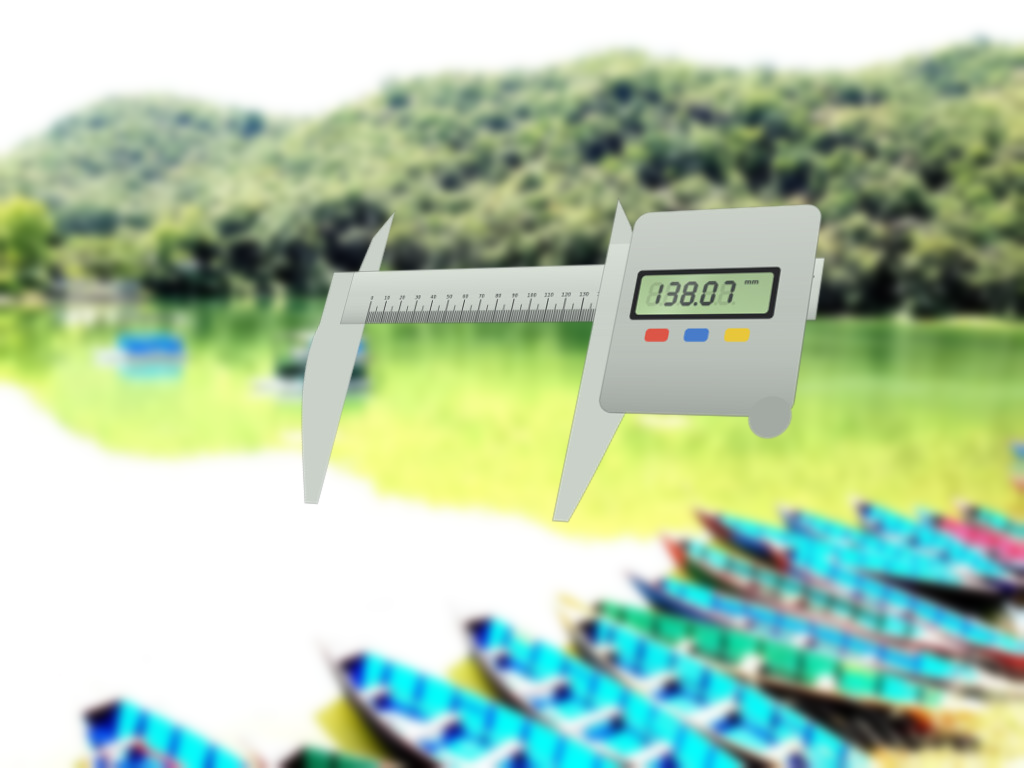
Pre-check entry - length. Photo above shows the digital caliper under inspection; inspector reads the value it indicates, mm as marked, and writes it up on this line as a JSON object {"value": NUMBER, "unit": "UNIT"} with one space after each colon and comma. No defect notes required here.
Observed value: {"value": 138.07, "unit": "mm"}
